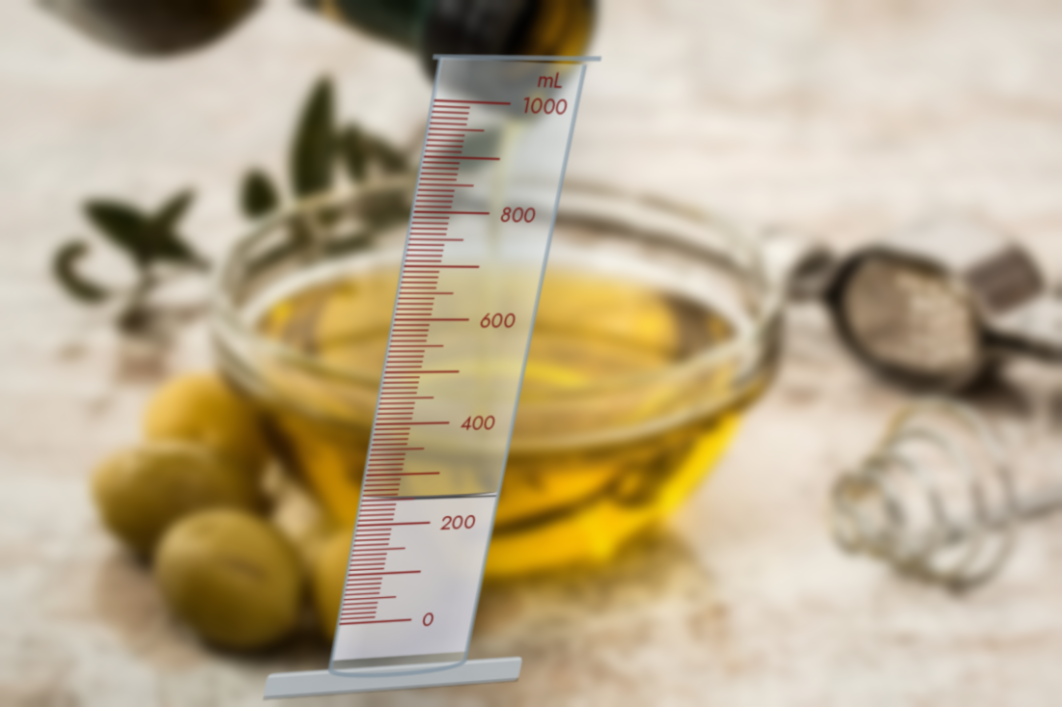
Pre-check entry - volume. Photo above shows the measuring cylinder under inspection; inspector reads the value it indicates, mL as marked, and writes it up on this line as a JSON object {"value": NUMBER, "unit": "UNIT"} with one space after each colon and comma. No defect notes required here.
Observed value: {"value": 250, "unit": "mL"}
